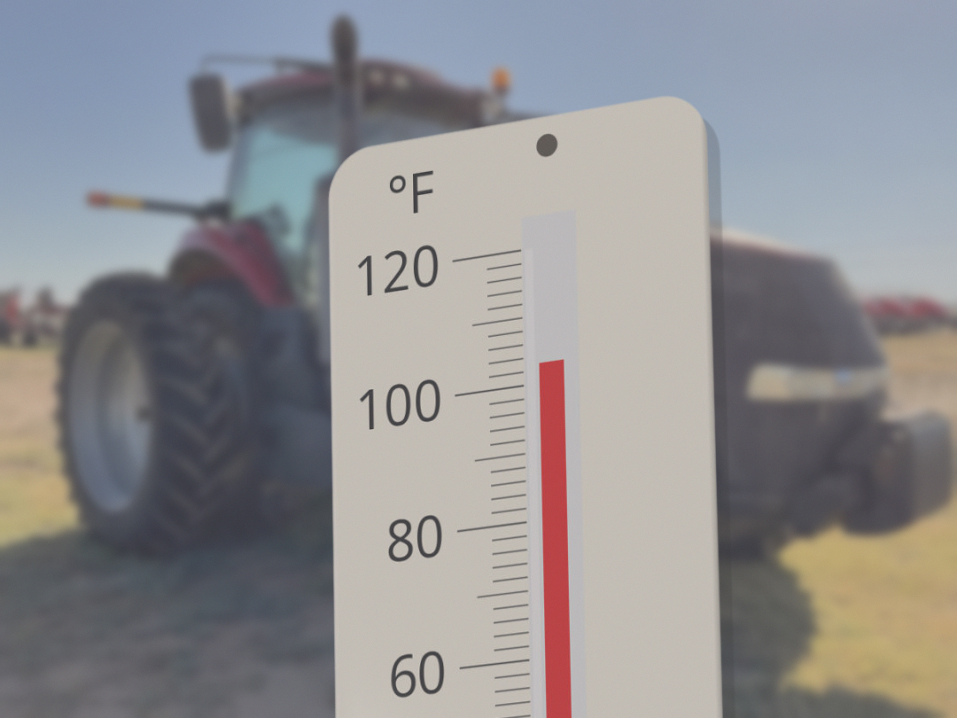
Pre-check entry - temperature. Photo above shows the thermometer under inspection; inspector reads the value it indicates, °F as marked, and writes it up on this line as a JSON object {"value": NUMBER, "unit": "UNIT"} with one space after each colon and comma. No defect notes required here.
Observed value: {"value": 103, "unit": "°F"}
